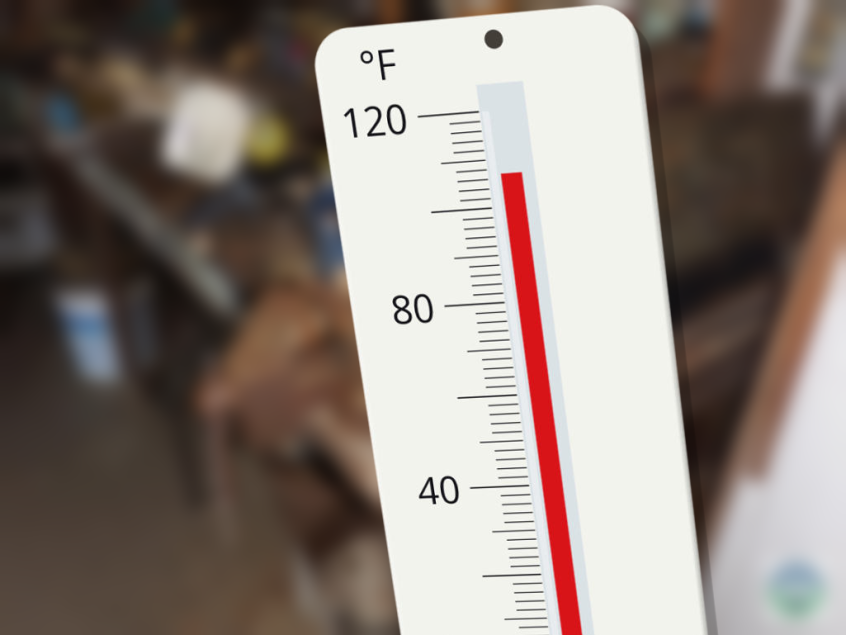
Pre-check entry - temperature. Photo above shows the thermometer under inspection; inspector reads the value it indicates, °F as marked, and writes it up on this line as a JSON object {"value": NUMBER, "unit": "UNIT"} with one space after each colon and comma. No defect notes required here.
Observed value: {"value": 107, "unit": "°F"}
